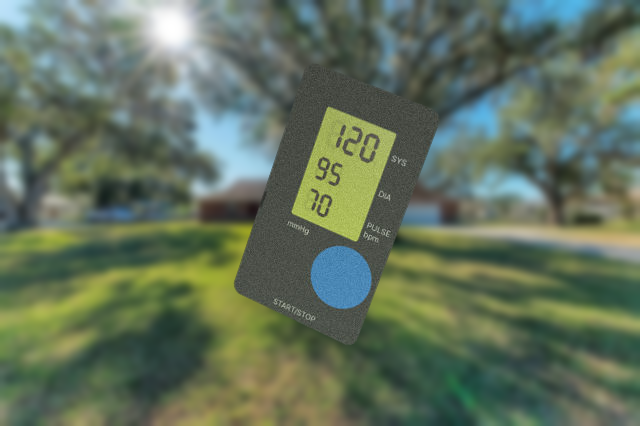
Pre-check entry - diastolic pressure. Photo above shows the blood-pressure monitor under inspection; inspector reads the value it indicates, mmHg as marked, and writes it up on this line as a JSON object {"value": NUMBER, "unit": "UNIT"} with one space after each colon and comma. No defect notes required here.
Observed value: {"value": 95, "unit": "mmHg"}
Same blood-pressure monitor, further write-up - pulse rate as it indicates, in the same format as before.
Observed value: {"value": 70, "unit": "bpm"}
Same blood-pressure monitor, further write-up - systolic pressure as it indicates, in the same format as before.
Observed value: {"value": 120, "unit": "mmHg"}
